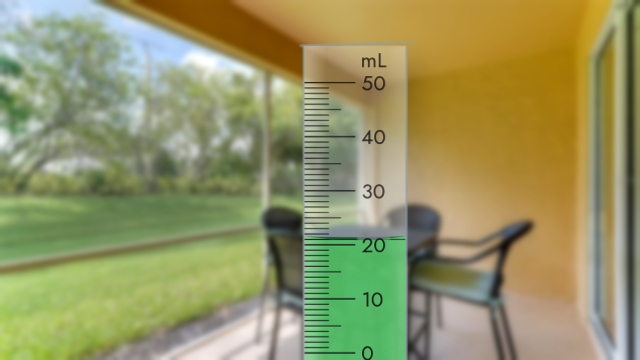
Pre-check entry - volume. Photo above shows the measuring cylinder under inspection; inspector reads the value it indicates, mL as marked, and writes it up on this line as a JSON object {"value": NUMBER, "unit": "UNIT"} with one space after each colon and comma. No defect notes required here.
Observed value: {"value": 21, "unit": "mL"}
